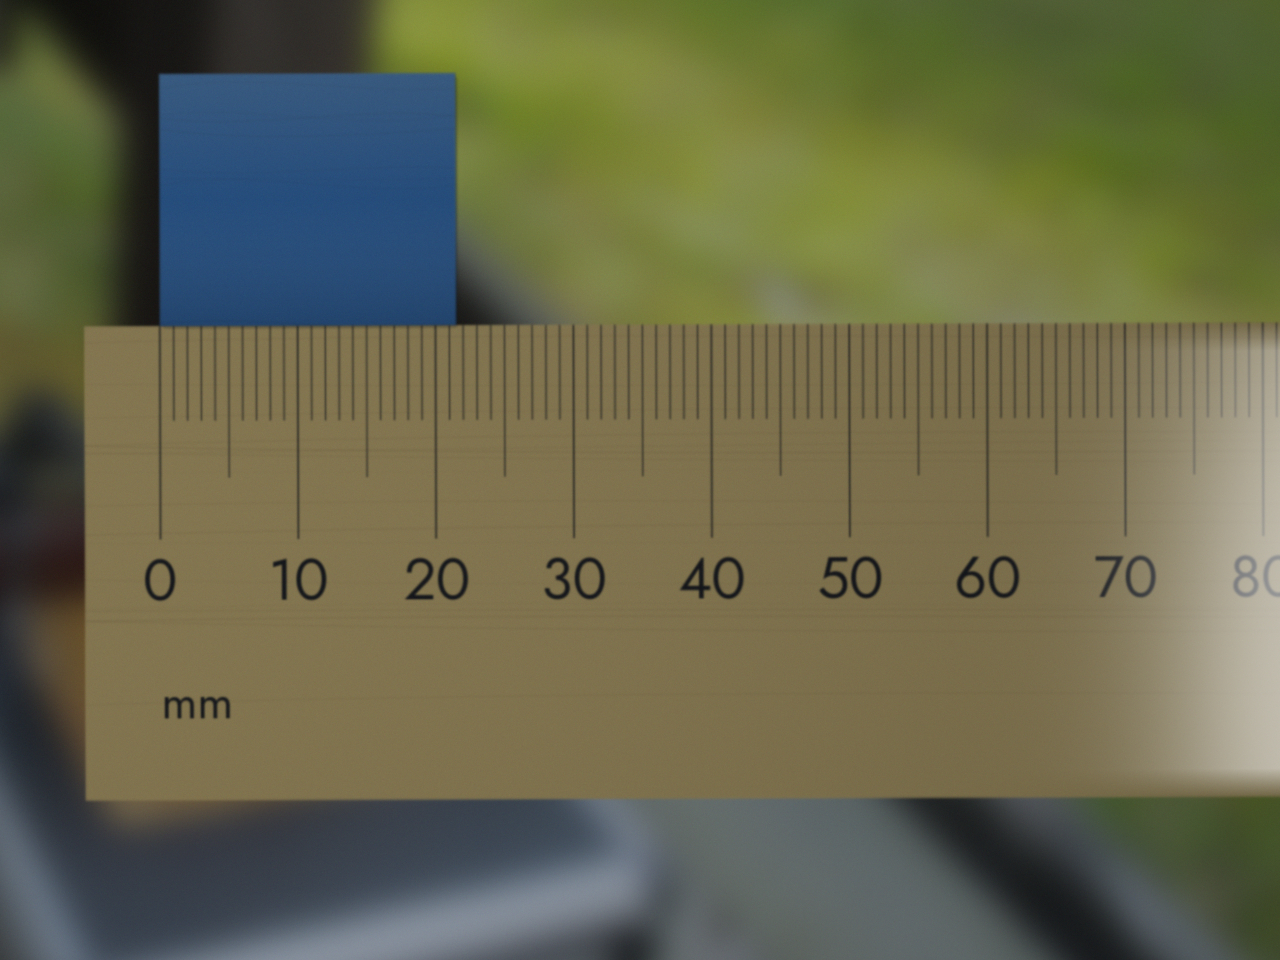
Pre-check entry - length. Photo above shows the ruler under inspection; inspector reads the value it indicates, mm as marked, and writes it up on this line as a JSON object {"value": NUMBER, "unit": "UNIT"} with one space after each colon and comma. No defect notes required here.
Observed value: {"value": 21.5, "unit": "mm"}
